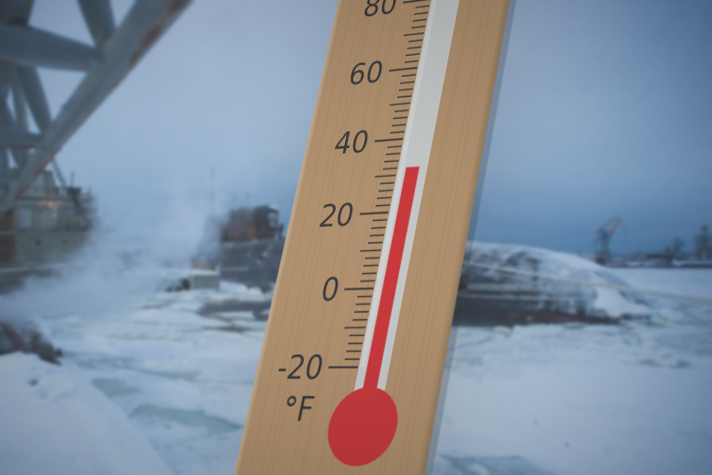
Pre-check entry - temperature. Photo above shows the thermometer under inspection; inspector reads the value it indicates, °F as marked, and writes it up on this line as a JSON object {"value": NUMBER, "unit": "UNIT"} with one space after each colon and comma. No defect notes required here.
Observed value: {"value": 32, "unit": "°F"}
